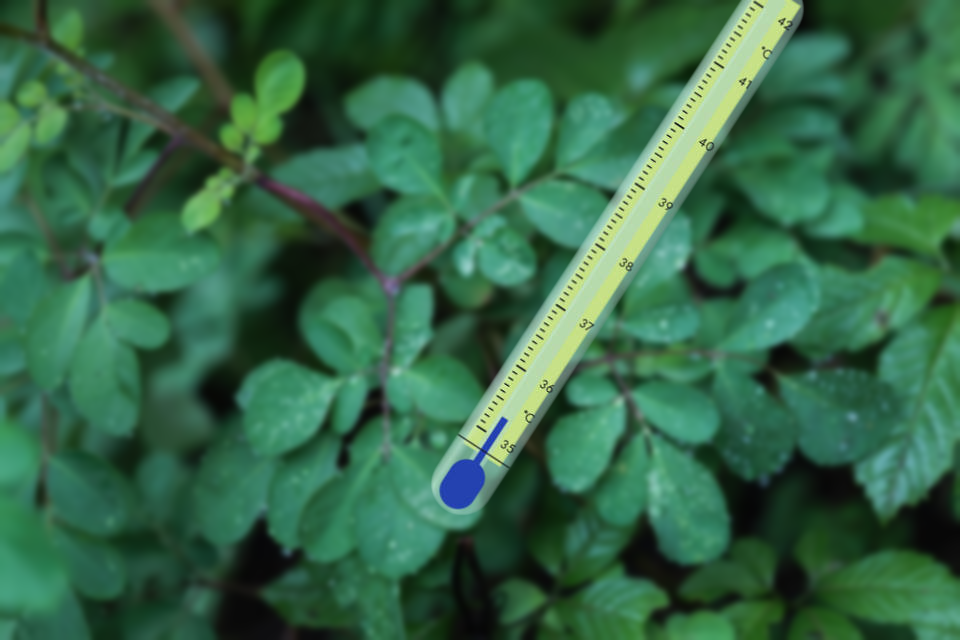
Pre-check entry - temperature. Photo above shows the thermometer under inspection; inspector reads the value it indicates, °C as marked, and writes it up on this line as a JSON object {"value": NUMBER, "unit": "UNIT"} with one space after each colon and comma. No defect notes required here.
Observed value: {"value": 35.3, "unit": "°C"}
